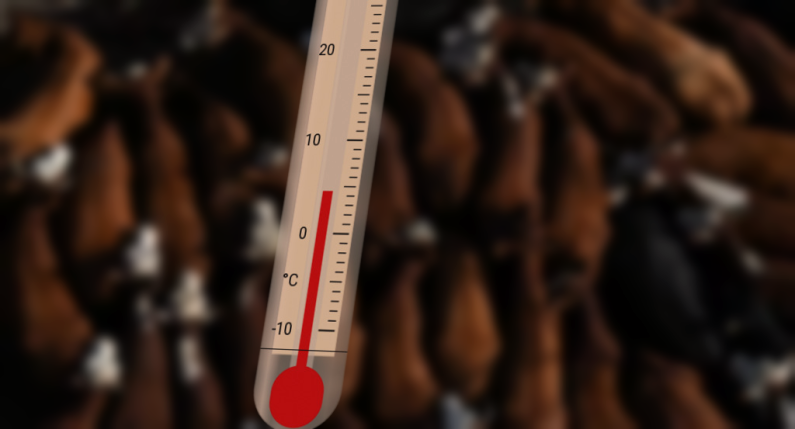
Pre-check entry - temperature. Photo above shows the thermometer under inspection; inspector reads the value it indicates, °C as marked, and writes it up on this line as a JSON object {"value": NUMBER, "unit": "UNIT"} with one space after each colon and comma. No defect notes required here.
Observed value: {"value": 4.5, "unit": "°C"}
